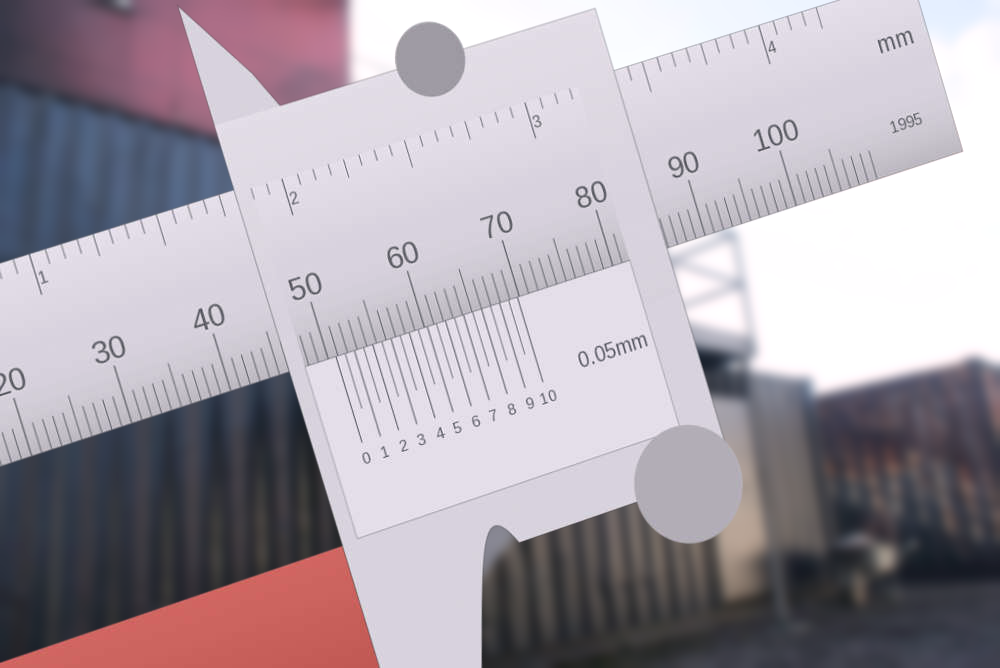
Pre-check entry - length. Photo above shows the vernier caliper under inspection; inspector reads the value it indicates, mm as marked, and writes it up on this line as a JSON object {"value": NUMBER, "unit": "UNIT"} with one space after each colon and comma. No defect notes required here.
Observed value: {"value": 50.8, "unit": "mm"}
